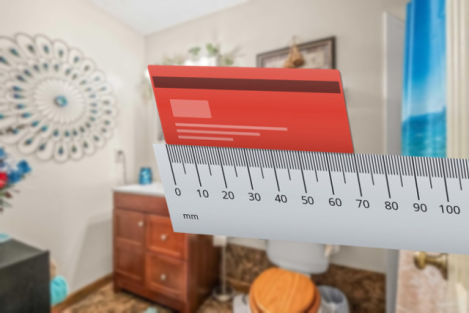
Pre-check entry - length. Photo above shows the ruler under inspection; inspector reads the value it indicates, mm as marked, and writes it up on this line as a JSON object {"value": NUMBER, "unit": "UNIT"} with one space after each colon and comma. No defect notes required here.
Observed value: {"value": 70, "unit": "mm"}
